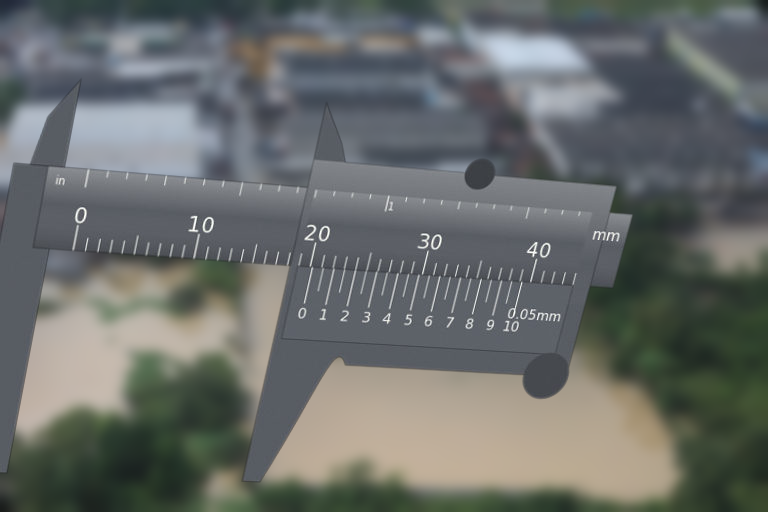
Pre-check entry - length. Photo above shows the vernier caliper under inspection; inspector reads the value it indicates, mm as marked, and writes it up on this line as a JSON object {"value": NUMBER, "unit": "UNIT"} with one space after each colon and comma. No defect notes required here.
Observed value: {"value": 20.2, "unit": "mm"}
